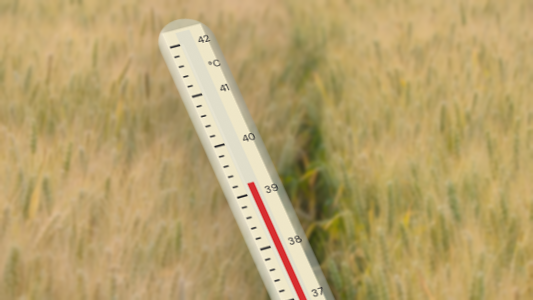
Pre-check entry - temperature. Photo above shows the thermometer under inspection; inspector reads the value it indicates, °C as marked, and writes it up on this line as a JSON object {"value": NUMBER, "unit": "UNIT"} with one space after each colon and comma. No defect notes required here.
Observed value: {"value": 39.2, "unit": "°C"}
